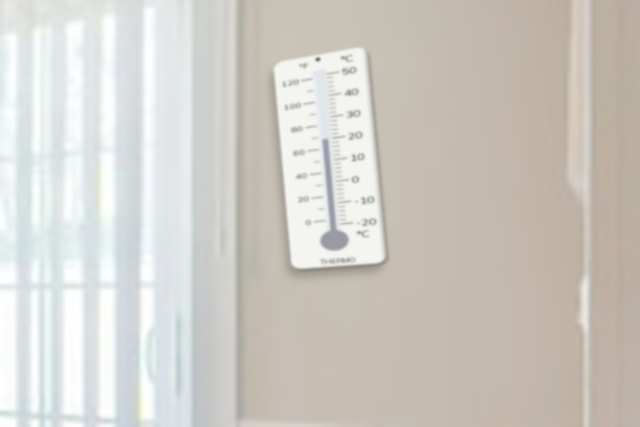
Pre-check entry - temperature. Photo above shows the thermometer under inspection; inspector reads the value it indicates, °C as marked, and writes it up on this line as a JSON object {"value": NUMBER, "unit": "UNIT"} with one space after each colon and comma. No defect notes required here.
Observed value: {"value": 20, "unit": "°C"}
